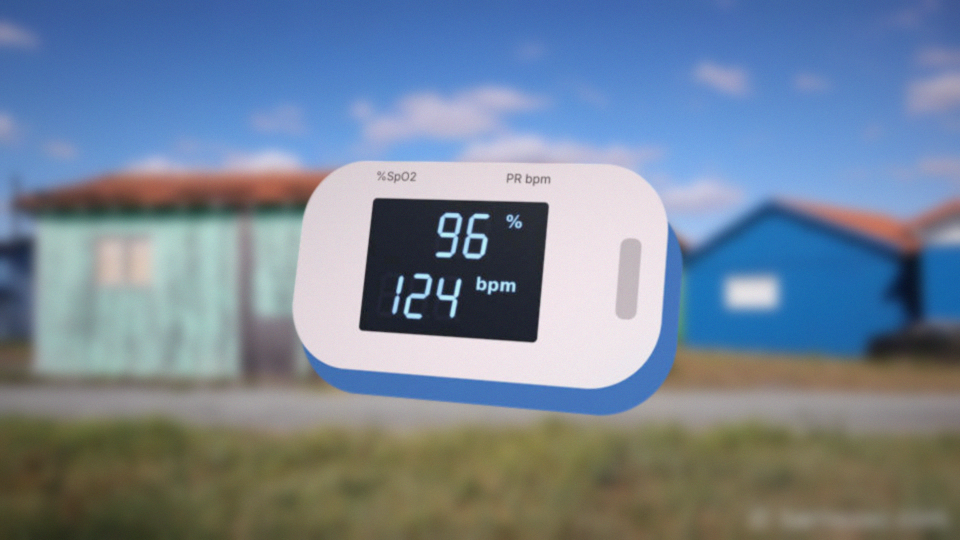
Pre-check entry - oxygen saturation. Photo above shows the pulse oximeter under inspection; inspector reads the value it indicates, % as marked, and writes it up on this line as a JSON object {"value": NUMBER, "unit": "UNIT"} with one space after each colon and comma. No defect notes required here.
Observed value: {"value": 96, "unit": "%"}
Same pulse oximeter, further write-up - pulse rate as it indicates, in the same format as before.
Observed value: {"value": 124, "unit": "bpm"}
